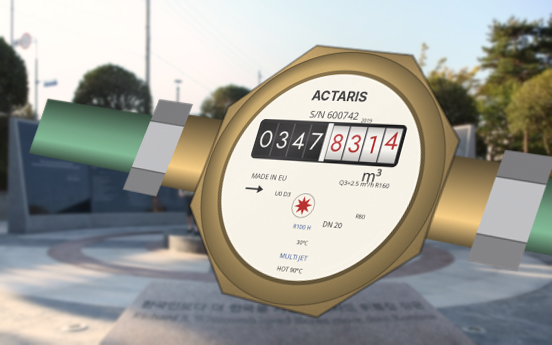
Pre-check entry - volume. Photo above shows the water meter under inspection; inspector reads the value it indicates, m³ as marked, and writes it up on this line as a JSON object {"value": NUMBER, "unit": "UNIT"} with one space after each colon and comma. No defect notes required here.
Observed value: {"value": 347.8314, "unit": "m³"}
